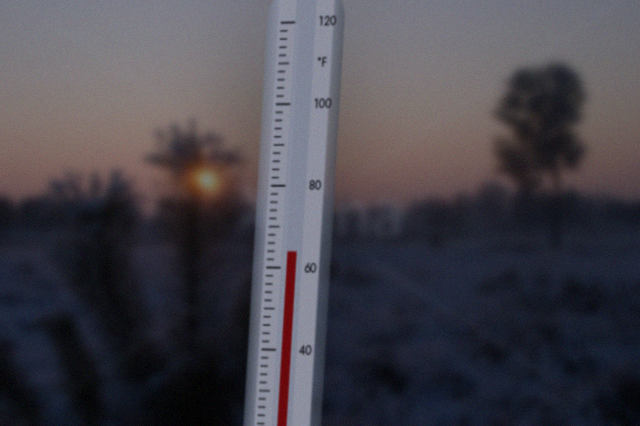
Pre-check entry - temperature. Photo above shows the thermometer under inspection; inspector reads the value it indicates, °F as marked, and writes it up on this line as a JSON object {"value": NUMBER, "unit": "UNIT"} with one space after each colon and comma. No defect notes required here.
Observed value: {"value": 64, "unit": "°F"}
